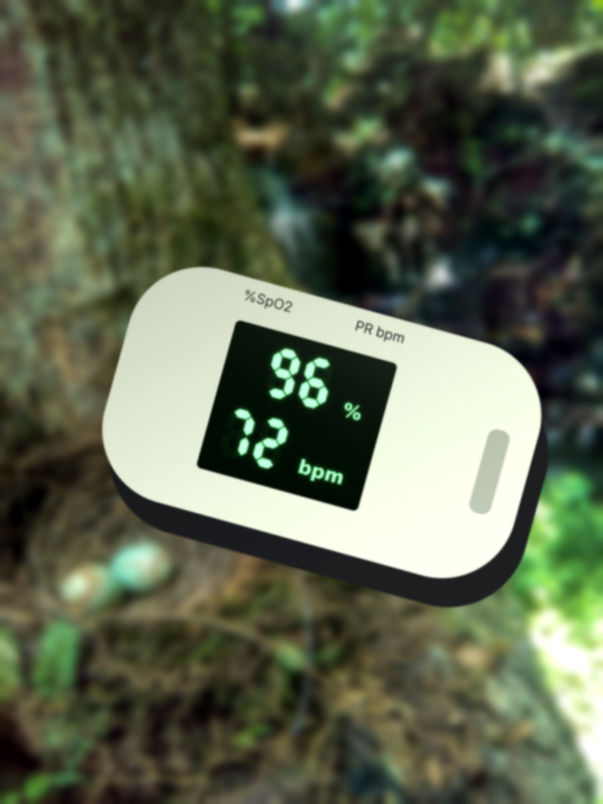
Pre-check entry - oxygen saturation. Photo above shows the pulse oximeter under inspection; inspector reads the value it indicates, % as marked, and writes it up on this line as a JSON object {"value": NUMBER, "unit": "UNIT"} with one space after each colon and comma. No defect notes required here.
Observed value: {"value": 96, "unit": "%"}
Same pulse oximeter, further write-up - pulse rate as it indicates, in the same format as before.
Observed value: {"value": 72, "unit": "bpm"}
